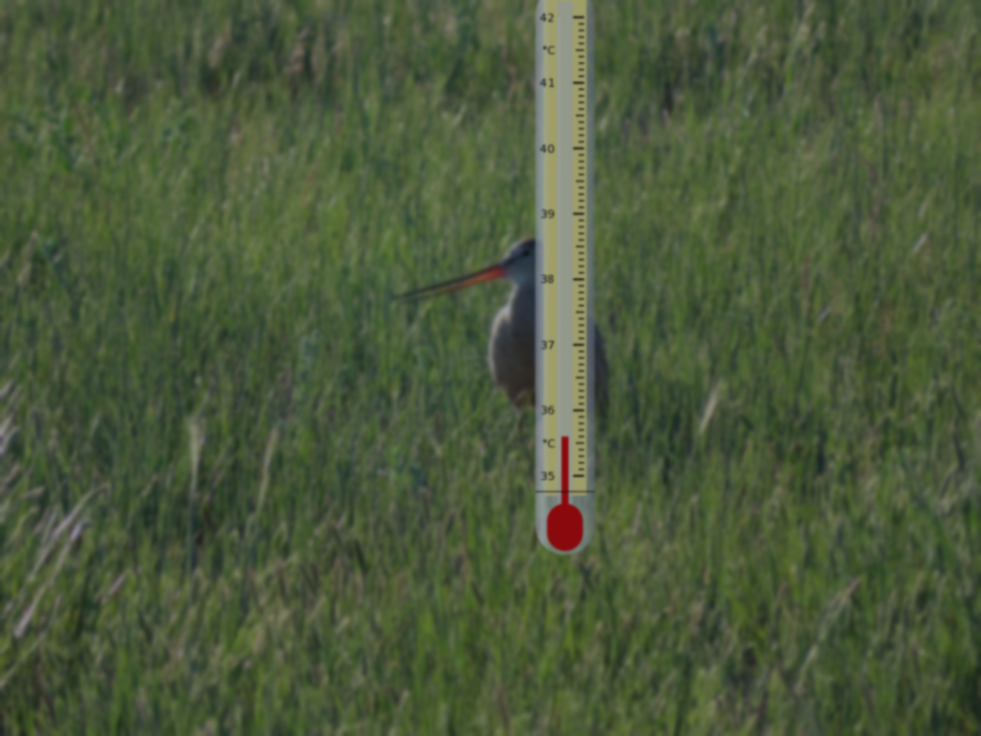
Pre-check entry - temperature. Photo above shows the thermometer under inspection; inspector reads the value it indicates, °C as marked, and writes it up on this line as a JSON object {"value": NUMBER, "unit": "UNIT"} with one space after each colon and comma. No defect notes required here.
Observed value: {"value": 35.6, "unit": "°C"}
